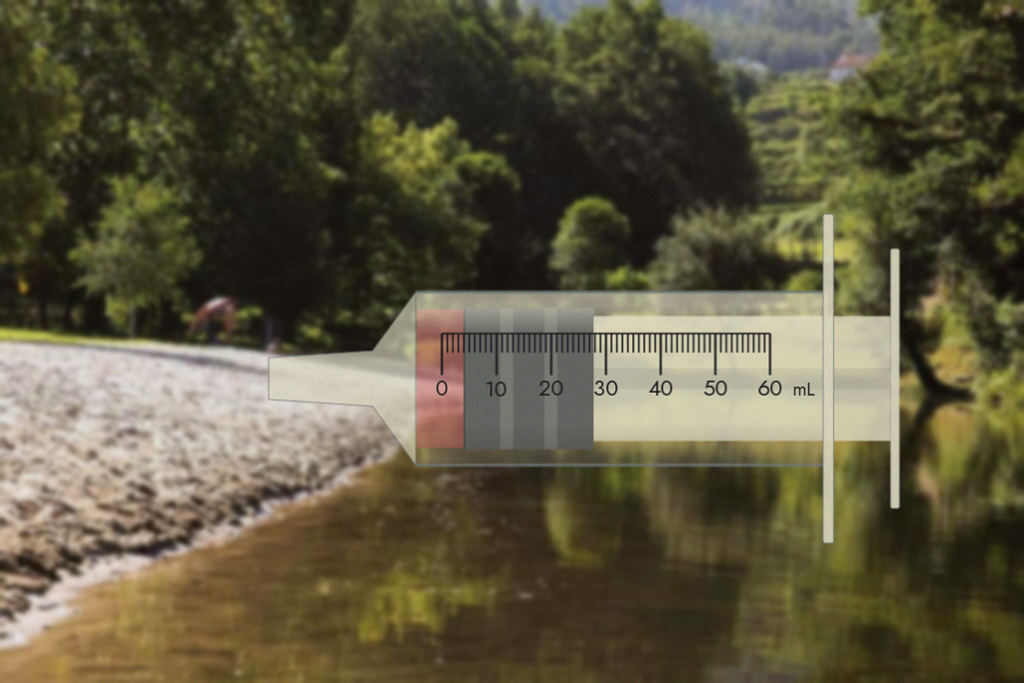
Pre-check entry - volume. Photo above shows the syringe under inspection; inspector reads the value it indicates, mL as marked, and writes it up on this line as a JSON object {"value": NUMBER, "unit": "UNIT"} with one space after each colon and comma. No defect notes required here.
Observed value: {"value": 4, "unit": "mL"}
